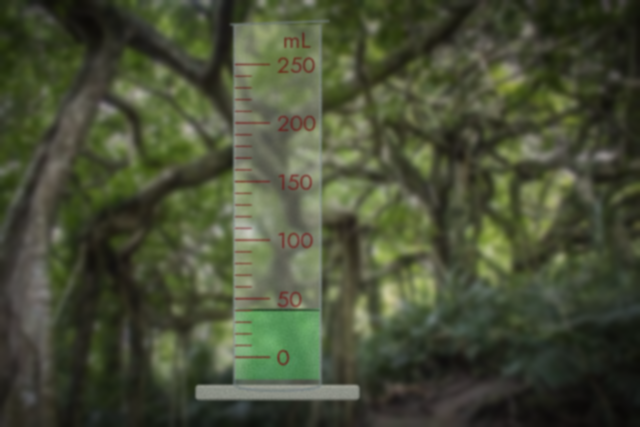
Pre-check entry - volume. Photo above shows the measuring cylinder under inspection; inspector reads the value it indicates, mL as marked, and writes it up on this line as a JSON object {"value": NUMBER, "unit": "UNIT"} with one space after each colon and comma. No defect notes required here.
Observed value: {"value": 40, "unit": "mL"}
